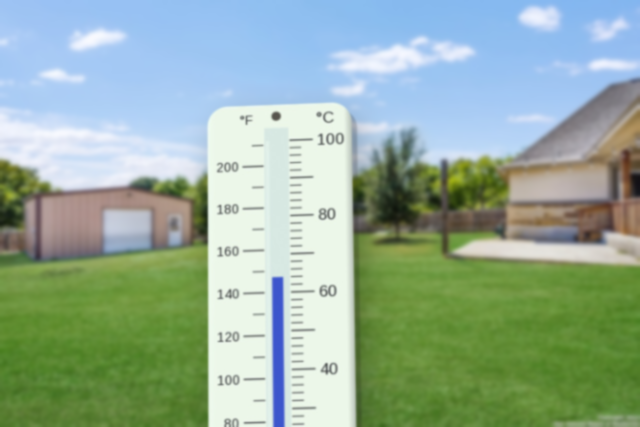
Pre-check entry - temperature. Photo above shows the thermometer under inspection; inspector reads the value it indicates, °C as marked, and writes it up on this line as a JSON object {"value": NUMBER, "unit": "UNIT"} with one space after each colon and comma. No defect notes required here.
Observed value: {"value": 64, "unit": "°C"}
